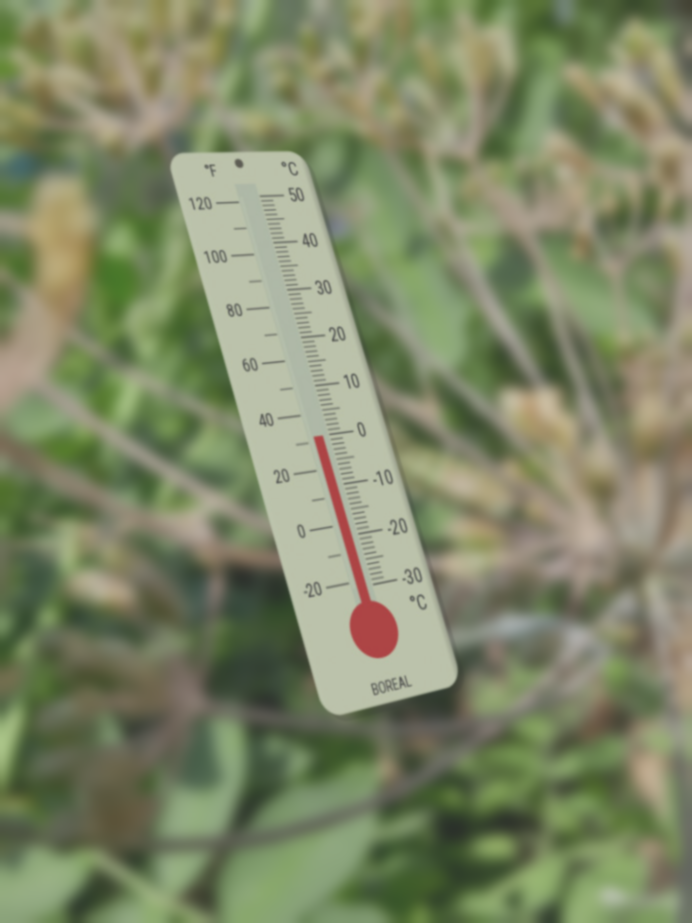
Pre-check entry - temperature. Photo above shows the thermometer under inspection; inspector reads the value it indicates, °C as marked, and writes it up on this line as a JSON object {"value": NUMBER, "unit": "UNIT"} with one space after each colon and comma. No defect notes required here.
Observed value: {"value": 0, "unit": "°C"}
